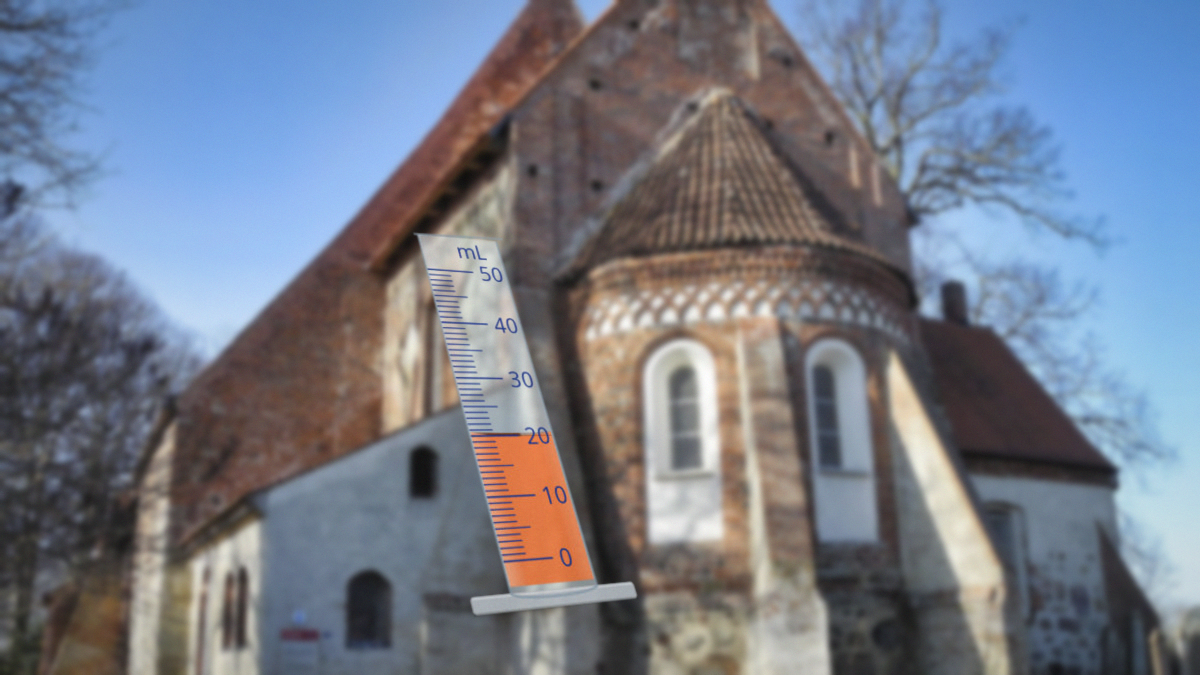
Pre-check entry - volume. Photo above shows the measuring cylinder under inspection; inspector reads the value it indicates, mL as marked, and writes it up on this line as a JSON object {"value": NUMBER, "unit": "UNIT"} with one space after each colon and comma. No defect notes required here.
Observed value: {"value": 20, "unit": "mL"}
